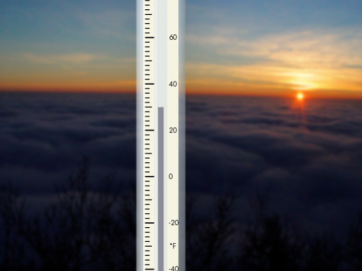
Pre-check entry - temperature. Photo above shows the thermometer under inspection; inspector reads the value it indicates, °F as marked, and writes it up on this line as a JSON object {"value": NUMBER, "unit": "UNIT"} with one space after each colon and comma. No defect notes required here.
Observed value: {"value": 30, "unit": "°F"}
